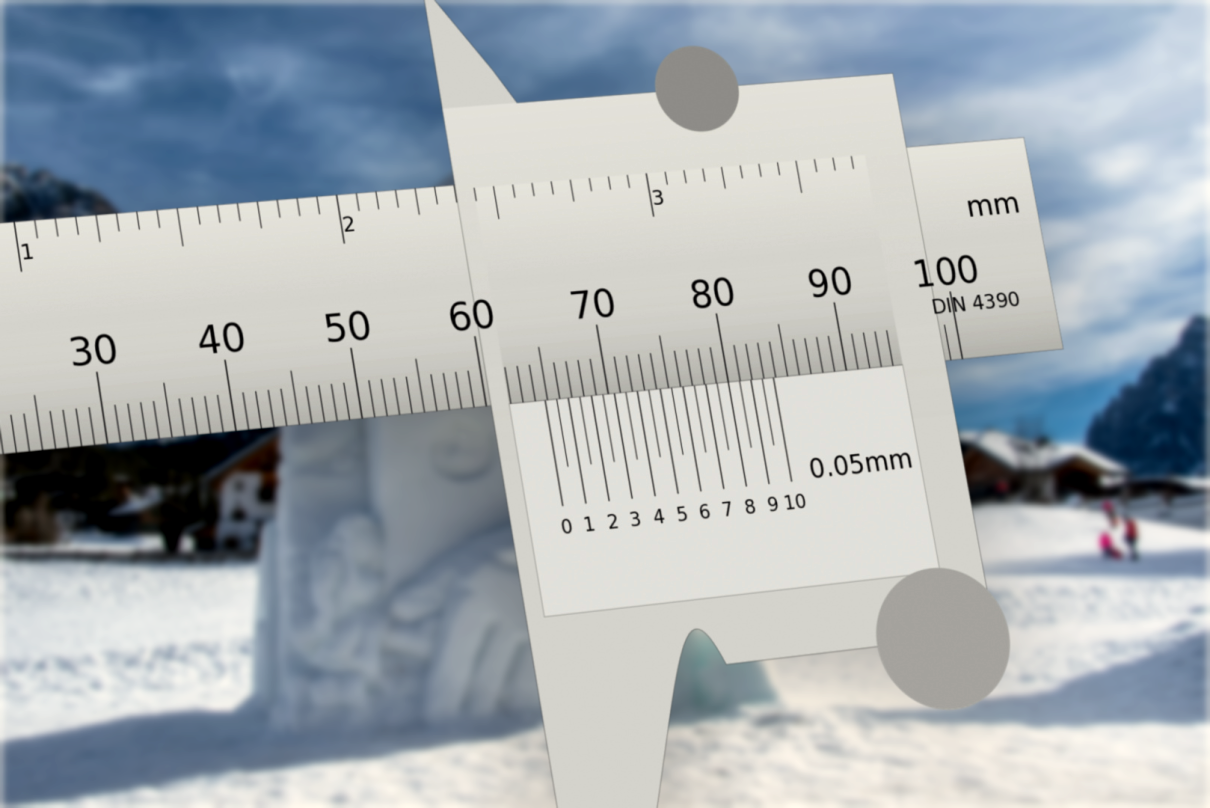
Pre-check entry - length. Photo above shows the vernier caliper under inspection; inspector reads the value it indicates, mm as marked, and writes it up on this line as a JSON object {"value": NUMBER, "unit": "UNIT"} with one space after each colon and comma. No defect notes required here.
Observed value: {"value": 64.8, "unit": "mm"}
